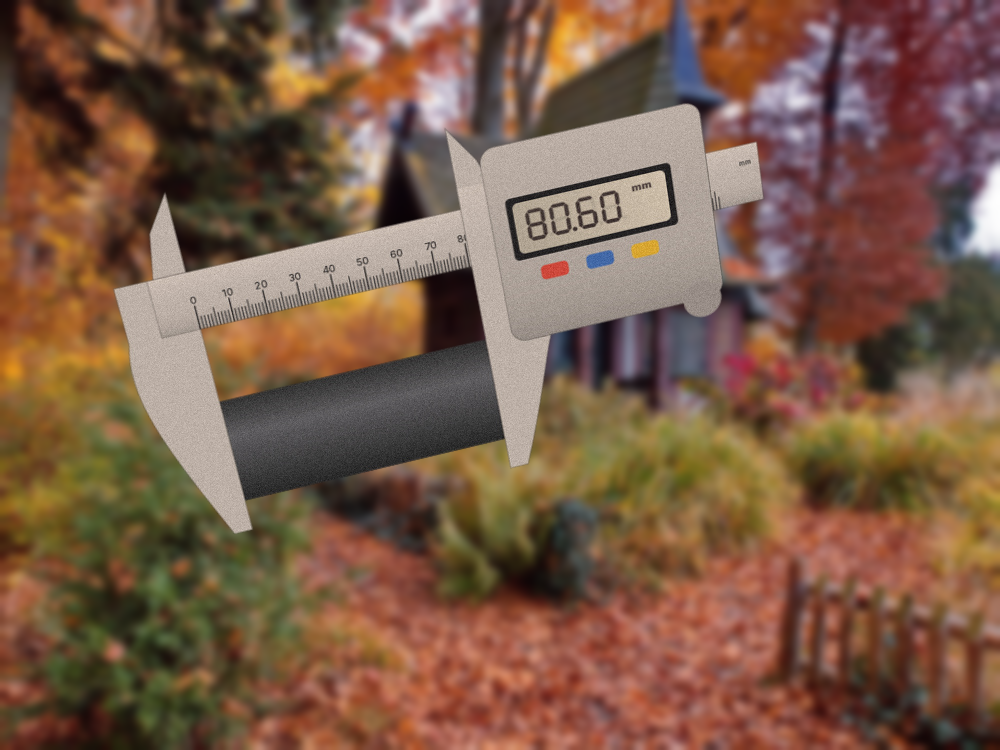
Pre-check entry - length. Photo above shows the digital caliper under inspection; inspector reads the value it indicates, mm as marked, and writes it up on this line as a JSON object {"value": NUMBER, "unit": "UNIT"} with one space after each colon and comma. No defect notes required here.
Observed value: {"value": 80.60, "unit": "mm"}
